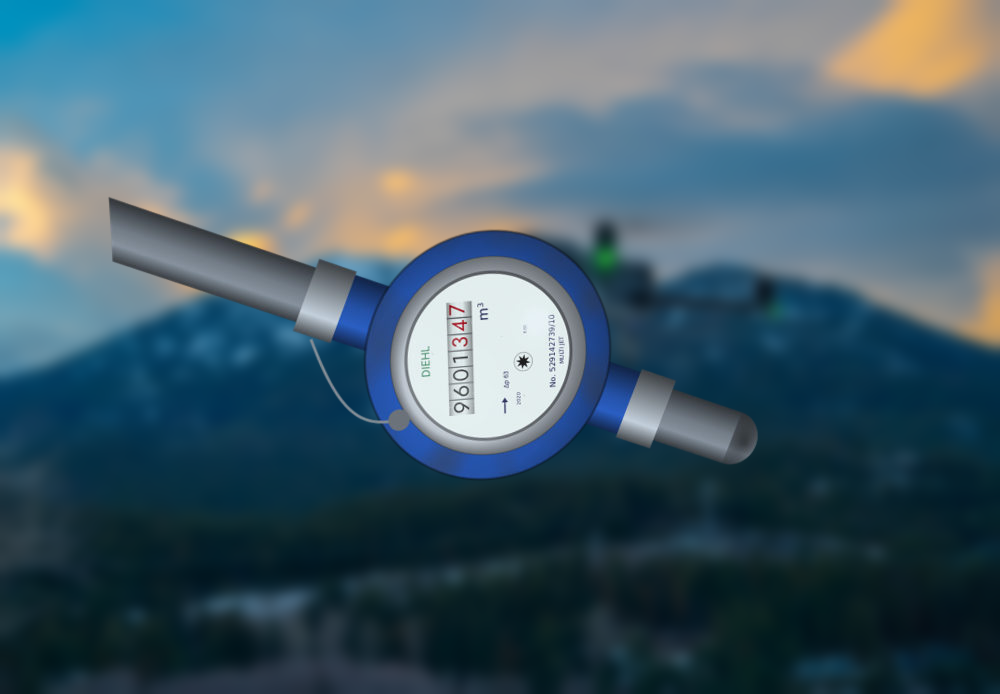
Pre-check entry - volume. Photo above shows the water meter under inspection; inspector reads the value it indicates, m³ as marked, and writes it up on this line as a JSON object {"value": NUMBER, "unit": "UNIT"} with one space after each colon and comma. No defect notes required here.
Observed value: {"value": 9601.347, "unit": "m³"}
